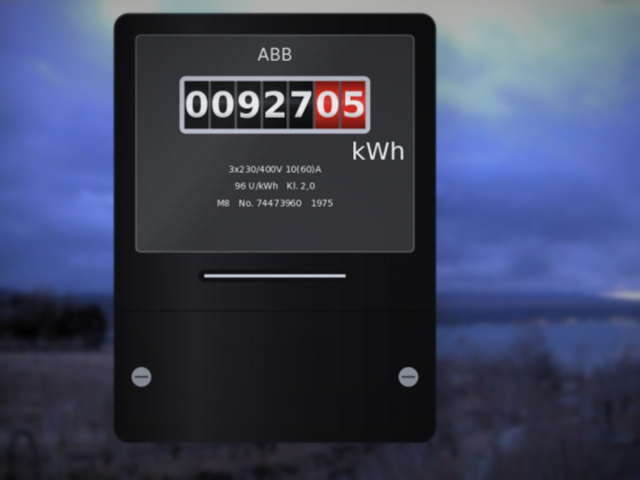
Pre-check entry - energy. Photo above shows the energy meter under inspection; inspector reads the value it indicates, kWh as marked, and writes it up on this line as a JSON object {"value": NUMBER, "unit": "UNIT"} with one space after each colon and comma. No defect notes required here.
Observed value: {"value": 927.05, "unit": "kWh"}
